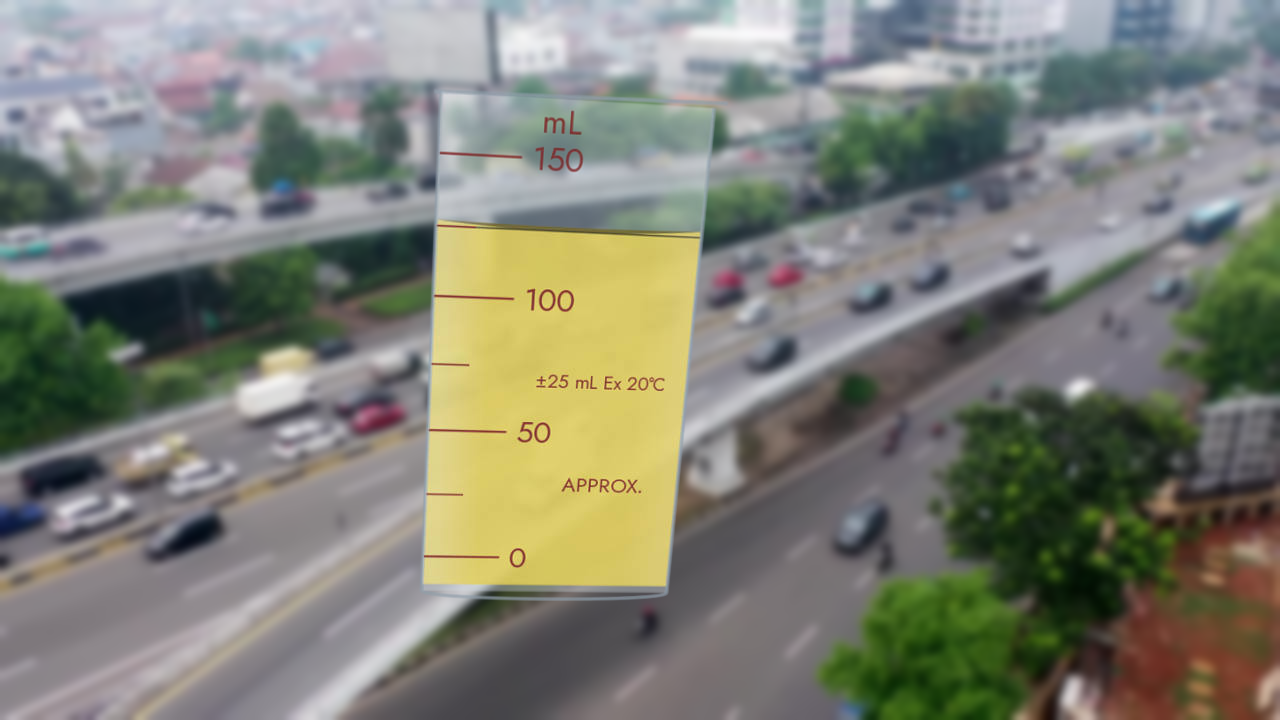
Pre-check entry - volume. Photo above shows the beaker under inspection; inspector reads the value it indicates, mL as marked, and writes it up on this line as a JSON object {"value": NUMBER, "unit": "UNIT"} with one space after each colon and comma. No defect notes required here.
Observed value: {"value": 125, "unit": "mL"}
